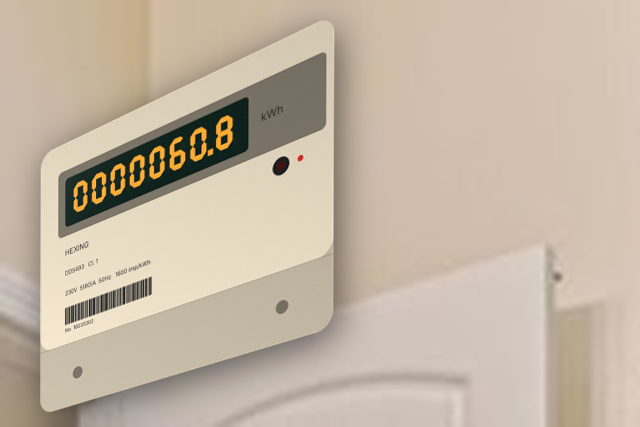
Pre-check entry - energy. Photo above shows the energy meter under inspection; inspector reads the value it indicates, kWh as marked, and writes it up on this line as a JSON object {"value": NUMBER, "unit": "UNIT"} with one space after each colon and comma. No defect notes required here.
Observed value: {"value": 60.8, "unit": "kWh"}
